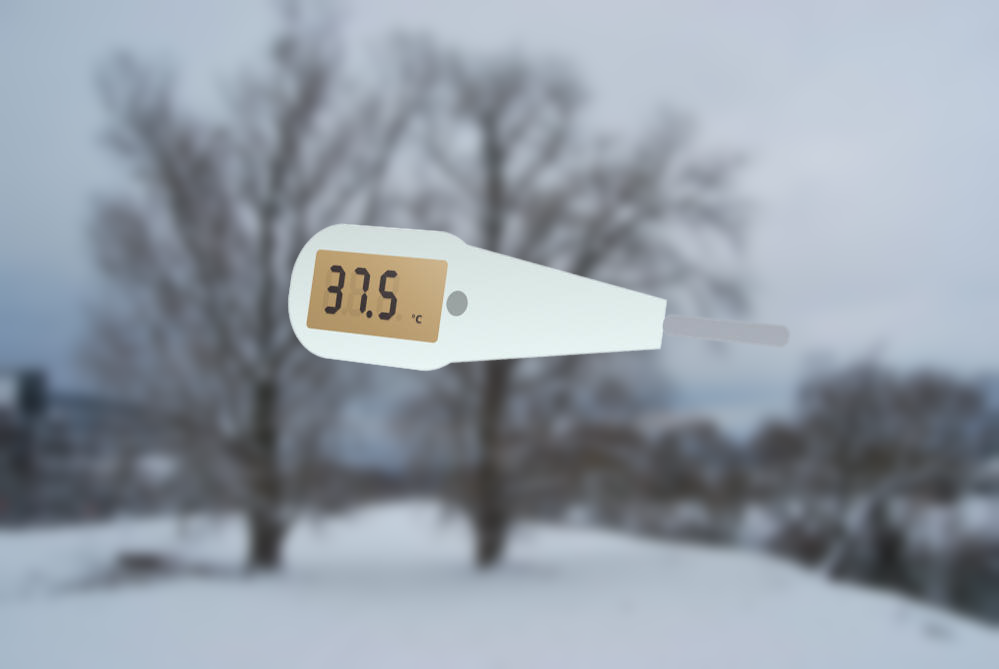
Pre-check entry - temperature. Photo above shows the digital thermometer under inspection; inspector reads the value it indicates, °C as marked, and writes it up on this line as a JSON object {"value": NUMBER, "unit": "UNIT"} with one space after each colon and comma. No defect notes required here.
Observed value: {"value": 37.5, "unit": "°C"}
